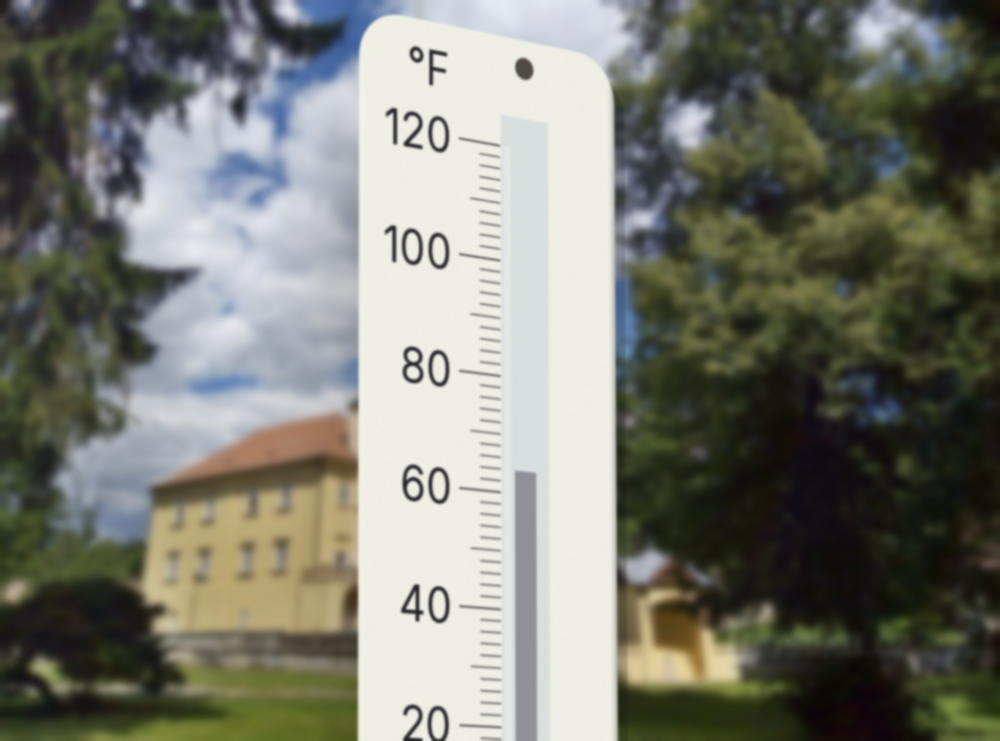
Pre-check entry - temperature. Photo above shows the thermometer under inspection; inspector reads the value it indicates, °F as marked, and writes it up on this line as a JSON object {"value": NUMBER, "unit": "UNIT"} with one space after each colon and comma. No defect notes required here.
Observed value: {"value": 64, "unit": "°F"}
